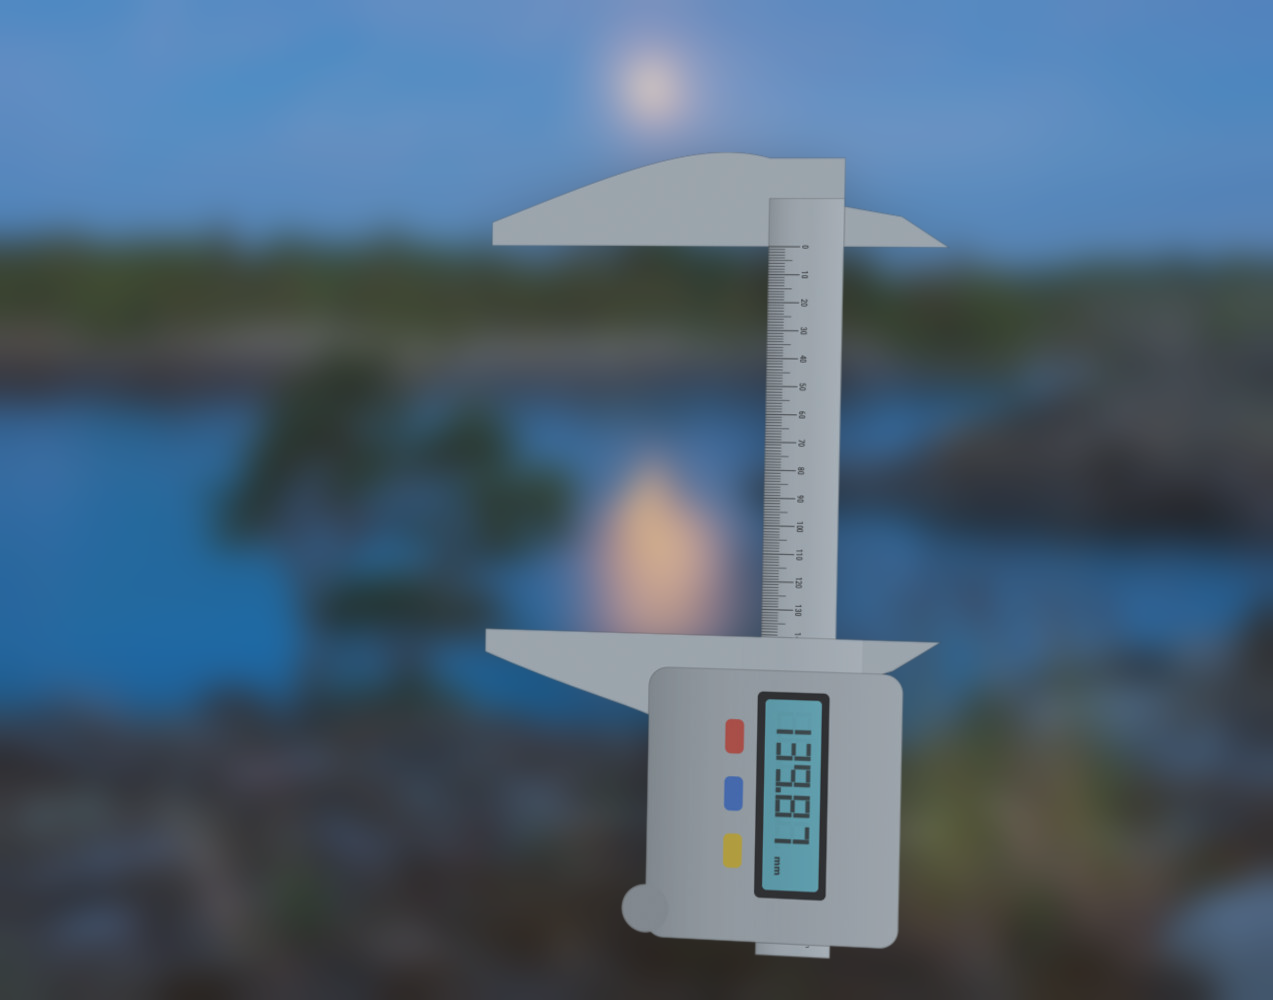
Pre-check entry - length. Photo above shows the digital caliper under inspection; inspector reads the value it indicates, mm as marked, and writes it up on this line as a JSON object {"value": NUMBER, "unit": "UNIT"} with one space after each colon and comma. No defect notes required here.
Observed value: {"value": 139.87, "unit": "mm"}
